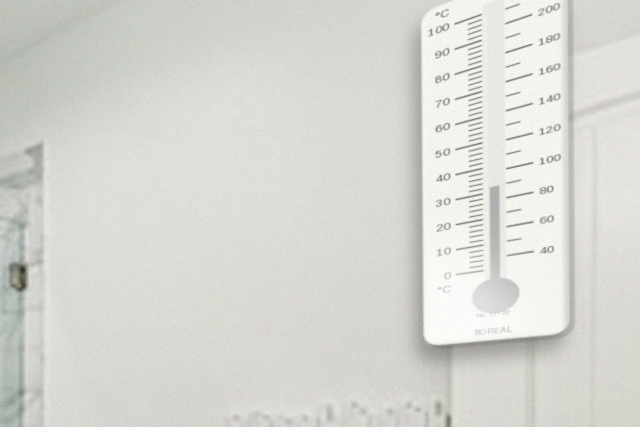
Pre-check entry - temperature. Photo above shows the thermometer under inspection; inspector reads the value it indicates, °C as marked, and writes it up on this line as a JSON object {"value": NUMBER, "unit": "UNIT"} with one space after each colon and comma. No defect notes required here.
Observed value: {"value": 32, "unit": "°C"}
